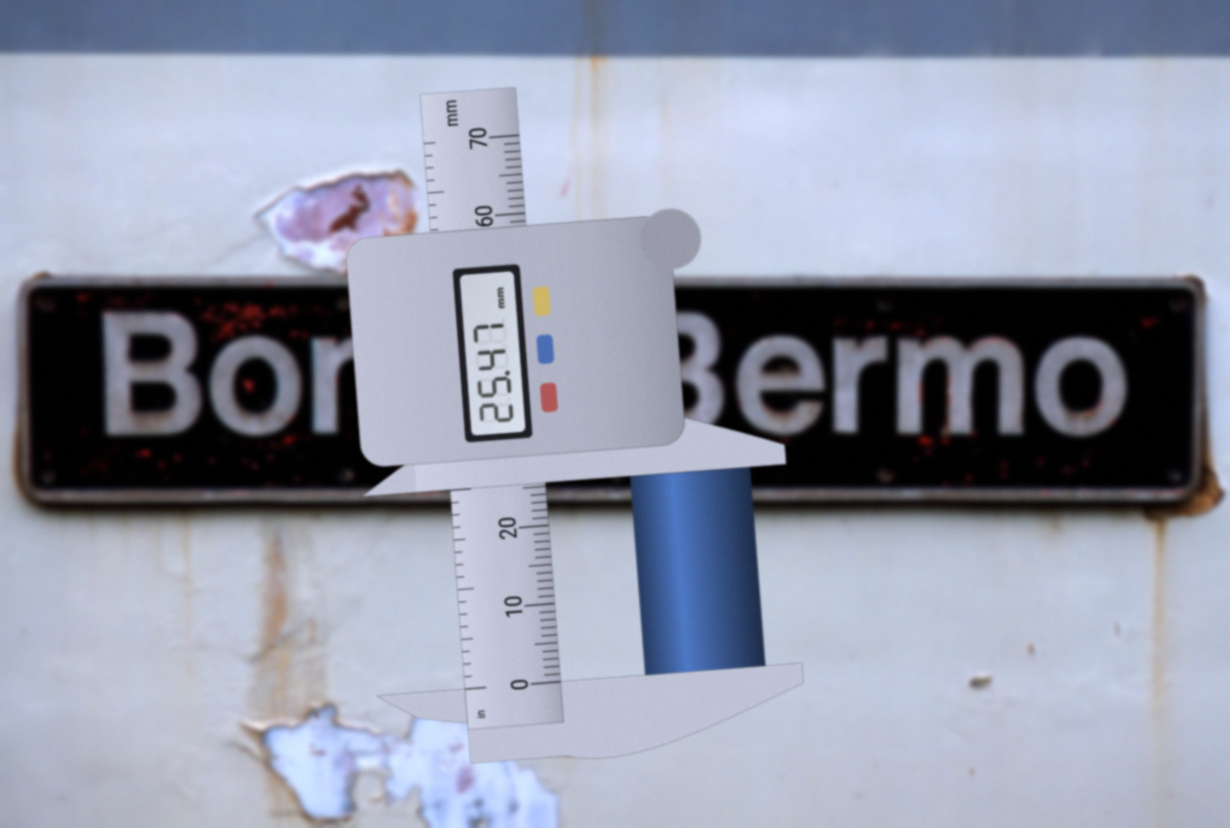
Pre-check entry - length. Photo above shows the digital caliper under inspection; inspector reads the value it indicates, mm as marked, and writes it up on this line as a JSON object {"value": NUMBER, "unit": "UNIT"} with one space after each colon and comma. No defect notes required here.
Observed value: {"value": 25.47, "unit": "mm"}
